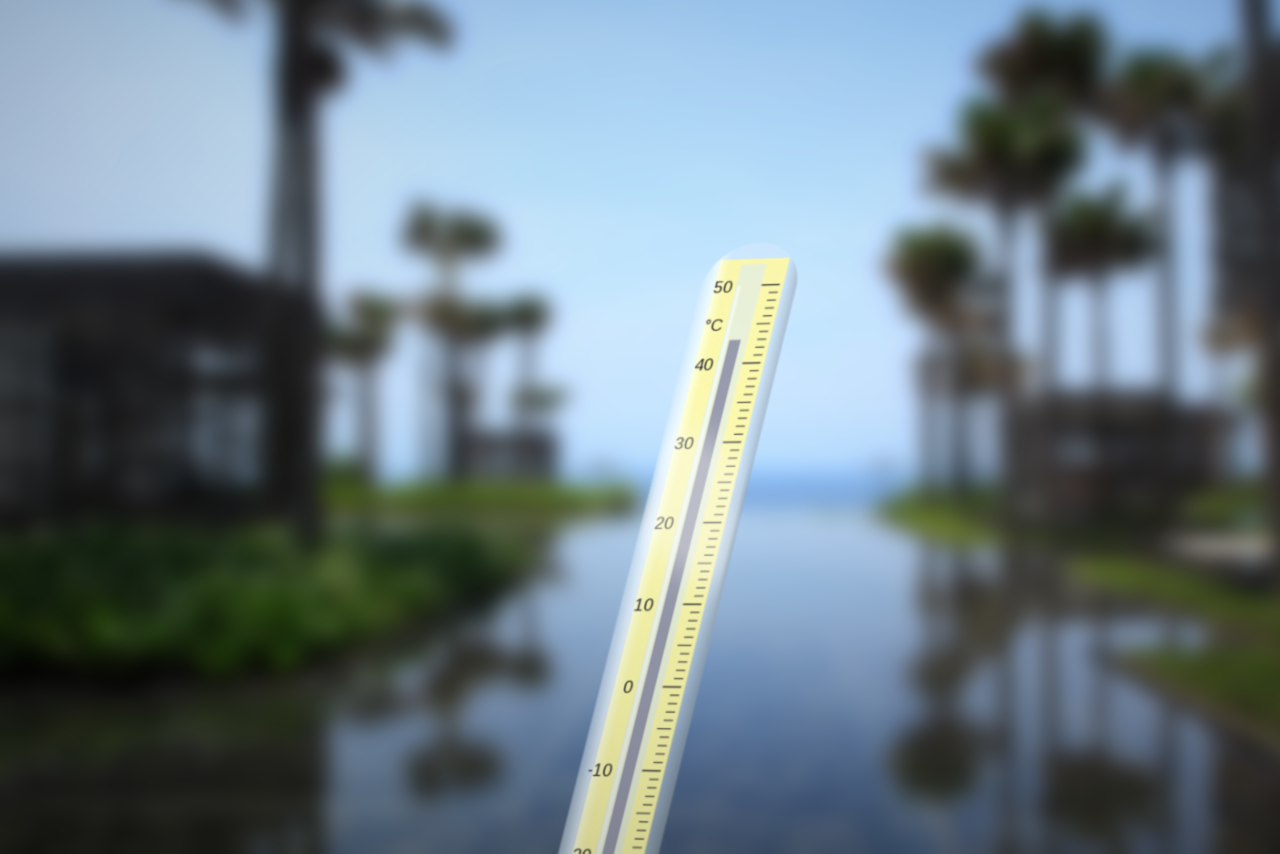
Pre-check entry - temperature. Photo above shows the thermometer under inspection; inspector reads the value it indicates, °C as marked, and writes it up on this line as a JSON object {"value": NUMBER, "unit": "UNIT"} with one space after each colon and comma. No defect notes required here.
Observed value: {"value": 43, "unit": "°C"}
